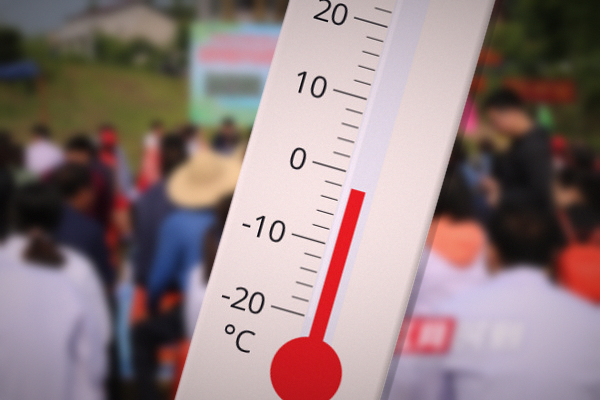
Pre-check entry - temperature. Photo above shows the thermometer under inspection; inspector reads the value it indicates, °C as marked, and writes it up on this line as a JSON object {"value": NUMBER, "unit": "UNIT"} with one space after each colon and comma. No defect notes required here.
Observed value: {"value": -2, "unit": "°C"}
